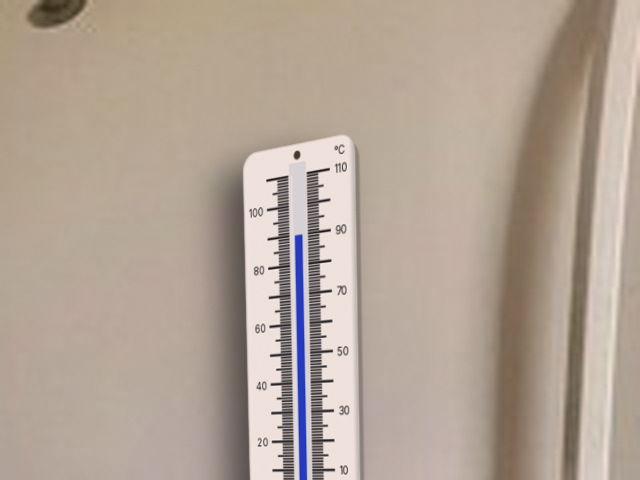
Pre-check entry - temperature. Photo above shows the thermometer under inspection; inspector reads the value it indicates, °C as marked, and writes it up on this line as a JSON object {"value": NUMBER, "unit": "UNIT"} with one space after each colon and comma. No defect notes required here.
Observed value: {"value": 90, "unit": "°C"}
